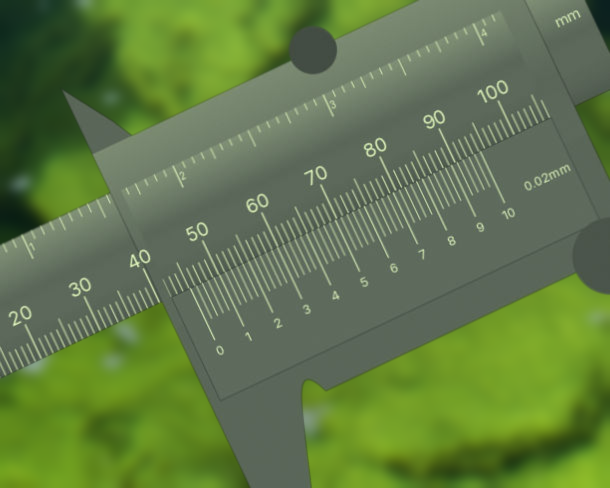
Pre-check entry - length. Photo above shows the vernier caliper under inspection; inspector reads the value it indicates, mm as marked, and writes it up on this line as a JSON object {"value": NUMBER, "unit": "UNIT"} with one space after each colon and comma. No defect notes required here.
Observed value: {"value": 45.2, "unit": "mm"}
